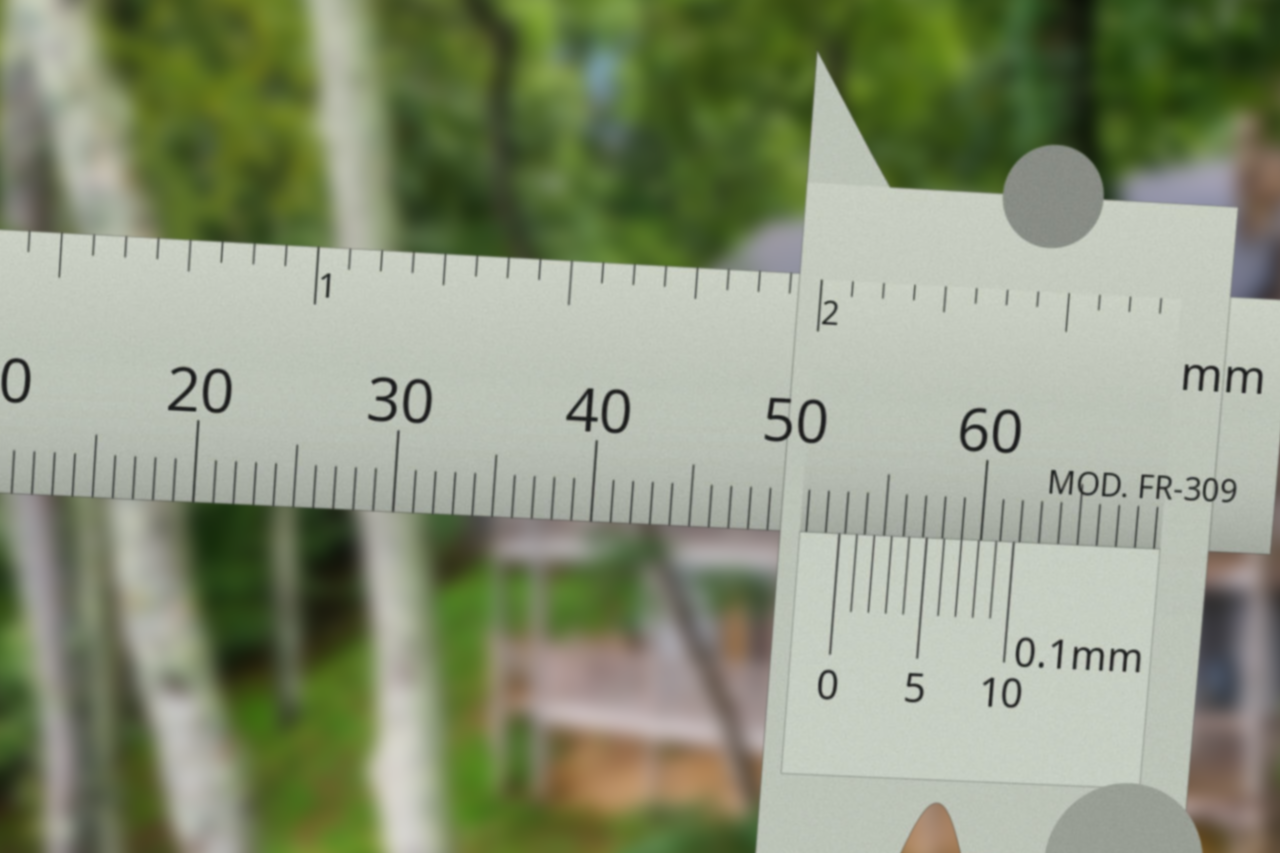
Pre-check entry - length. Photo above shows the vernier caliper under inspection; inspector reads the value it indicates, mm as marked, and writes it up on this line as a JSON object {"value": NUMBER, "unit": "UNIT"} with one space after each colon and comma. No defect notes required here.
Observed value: {"value": 52.7, "unit": "mm"}
